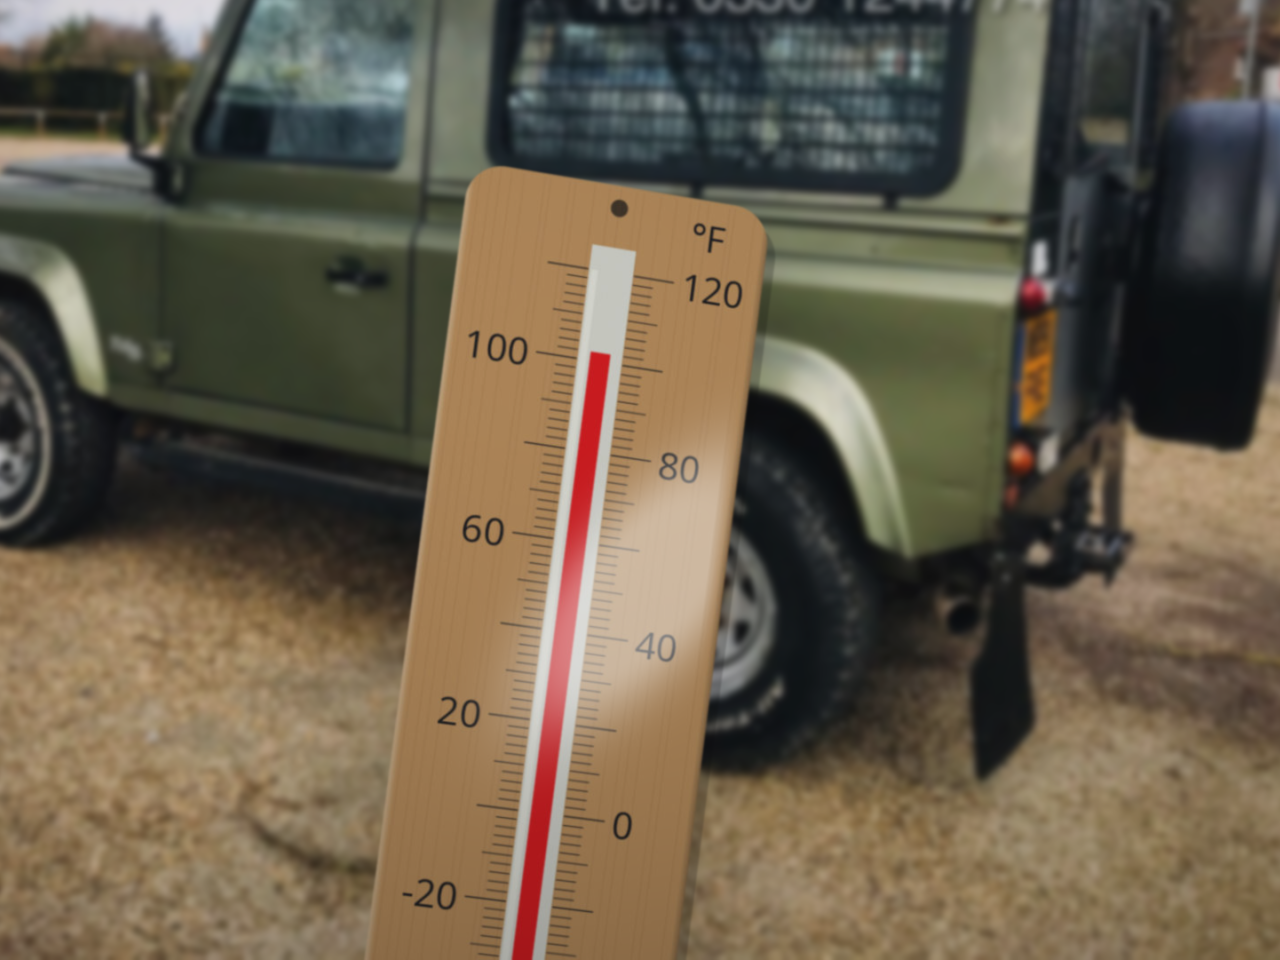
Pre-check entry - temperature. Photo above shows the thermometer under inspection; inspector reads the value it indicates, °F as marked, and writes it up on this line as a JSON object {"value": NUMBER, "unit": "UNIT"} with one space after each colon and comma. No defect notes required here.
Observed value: {"value": 102, "unit": "°F"}
